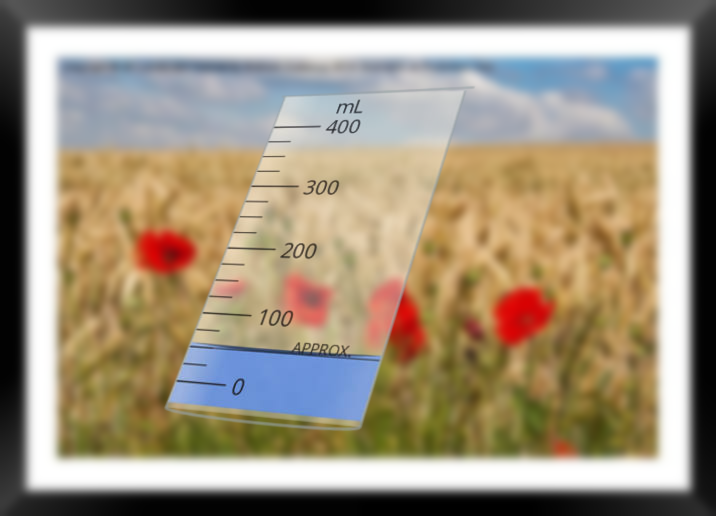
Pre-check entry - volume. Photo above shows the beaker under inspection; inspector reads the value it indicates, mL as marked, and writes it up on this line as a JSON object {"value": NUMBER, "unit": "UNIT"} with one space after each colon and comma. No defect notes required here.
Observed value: {"value": 50, "unit": "mL"}
